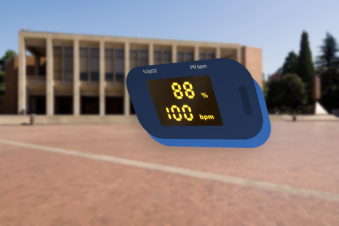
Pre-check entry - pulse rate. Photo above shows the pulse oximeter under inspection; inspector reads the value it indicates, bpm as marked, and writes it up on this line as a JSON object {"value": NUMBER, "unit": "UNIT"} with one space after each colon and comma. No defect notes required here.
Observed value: {"value": 100, "unit": "bpm"}
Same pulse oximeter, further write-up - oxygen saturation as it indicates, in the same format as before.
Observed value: {"value": 88, "unit": "%"}
